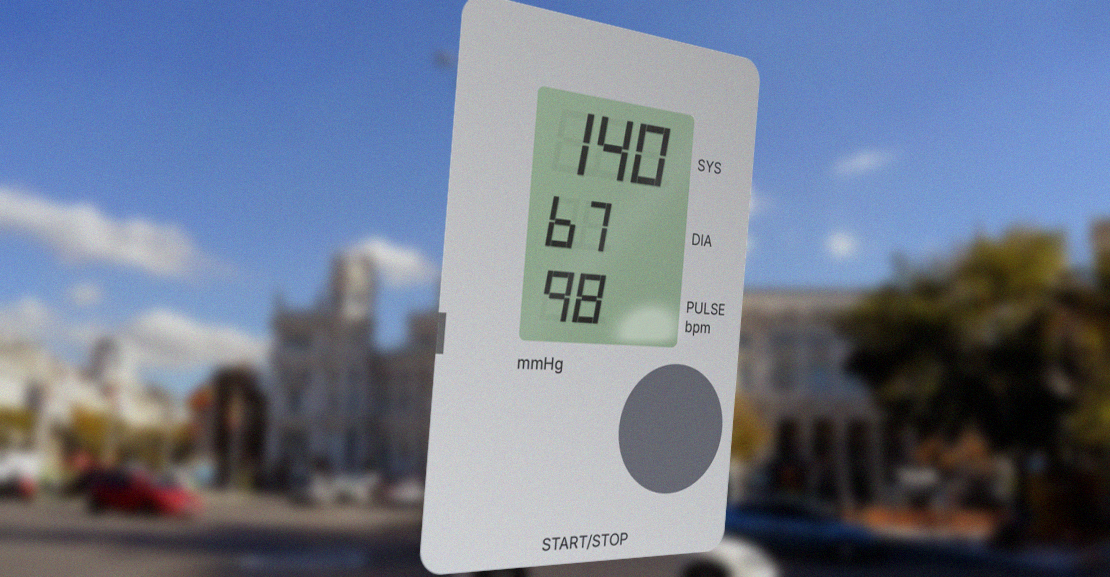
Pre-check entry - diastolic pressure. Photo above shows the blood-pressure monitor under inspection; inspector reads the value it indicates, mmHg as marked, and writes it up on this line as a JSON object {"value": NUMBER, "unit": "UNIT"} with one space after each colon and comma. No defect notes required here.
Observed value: {"value": 67, "unit": "mmHg"}
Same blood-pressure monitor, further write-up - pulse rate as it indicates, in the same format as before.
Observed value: {"value": 98, "unit": "bpm"}
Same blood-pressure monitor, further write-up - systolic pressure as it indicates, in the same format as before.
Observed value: {"value": 140, "unit": "mmHg"}
